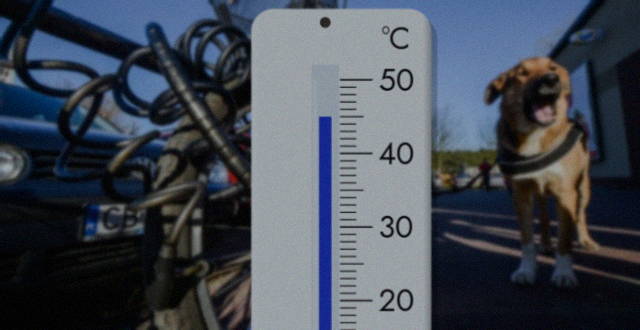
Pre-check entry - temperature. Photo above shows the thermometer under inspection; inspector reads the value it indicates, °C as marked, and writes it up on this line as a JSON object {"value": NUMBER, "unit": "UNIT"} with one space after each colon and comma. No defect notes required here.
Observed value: {"value": 45, "unit": "°C"}
